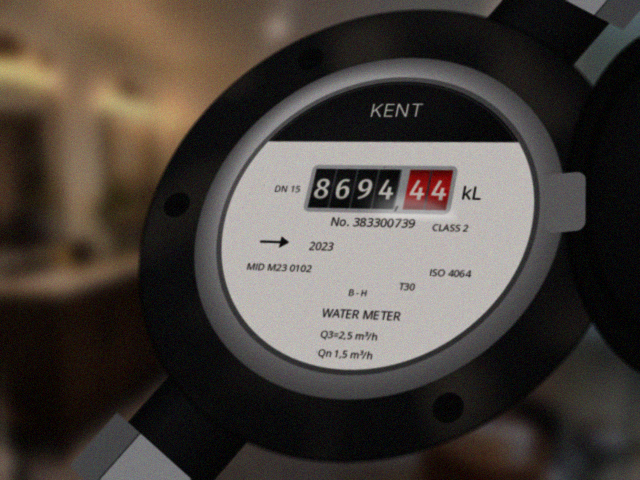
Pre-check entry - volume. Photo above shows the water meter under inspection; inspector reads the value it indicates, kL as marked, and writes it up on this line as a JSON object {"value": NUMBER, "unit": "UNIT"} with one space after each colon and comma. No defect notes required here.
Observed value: {"value": 8694.44, "unit": "kL"}
